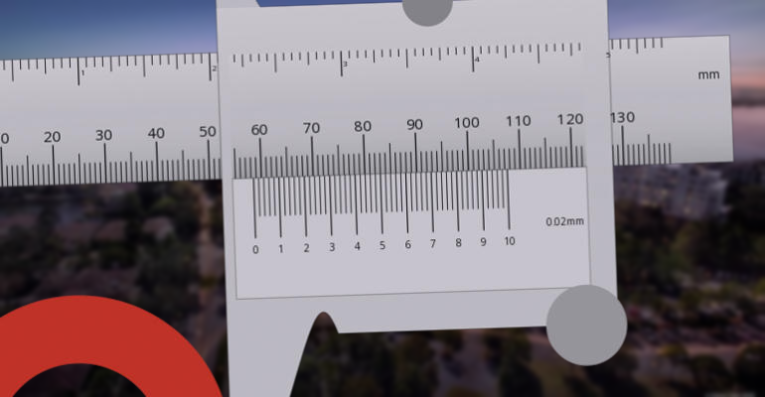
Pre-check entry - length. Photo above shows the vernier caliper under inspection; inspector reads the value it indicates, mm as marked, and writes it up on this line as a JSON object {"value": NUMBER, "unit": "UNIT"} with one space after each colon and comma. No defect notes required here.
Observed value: {"value": 58.5, "unit": "mm"}
